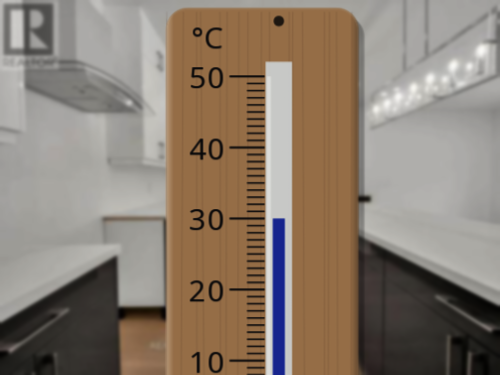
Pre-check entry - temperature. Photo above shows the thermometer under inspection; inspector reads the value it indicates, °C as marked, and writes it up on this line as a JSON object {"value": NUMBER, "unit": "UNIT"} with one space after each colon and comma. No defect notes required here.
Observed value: {"value": 30, "unit": "°C"}
